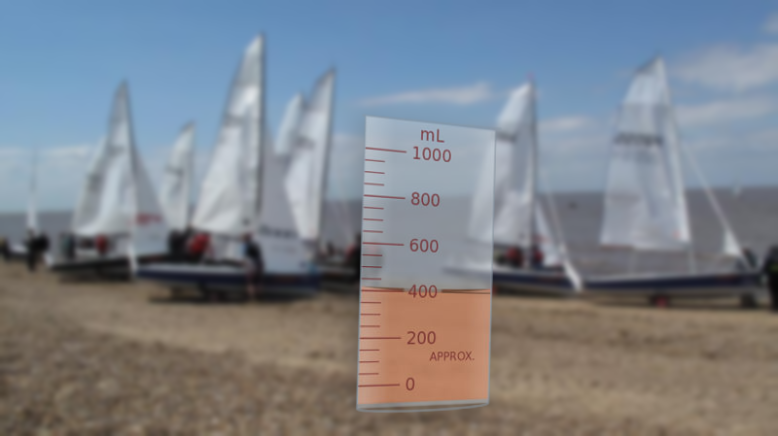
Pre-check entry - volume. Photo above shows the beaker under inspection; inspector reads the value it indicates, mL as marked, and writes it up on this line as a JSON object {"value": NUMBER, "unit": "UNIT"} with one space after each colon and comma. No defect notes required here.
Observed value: {"value": 400, "unit": "mL"}
